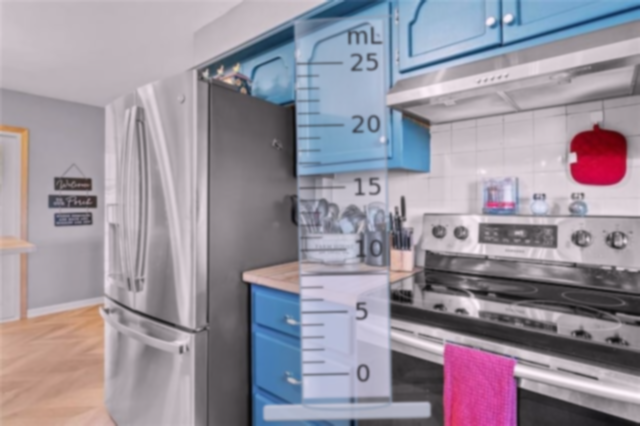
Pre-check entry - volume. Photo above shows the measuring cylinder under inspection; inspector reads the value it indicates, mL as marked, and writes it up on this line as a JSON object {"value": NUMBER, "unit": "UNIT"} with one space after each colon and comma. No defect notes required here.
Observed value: {"value": 8, "unit": "mL"}
